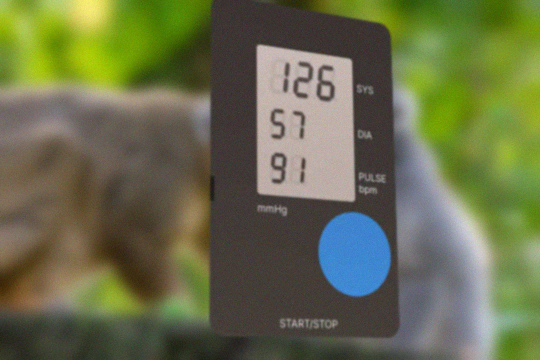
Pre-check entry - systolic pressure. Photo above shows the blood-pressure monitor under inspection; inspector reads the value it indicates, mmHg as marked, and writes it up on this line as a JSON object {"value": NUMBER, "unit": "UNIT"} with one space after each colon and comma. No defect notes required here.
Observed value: {"value": 126, "unit": "mmHg"}
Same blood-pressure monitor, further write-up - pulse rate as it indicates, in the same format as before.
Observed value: {"value": 91, "unit": "bpm"}
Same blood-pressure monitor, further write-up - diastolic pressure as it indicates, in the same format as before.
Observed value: {"value": 57, "unit": "mmHg"}
